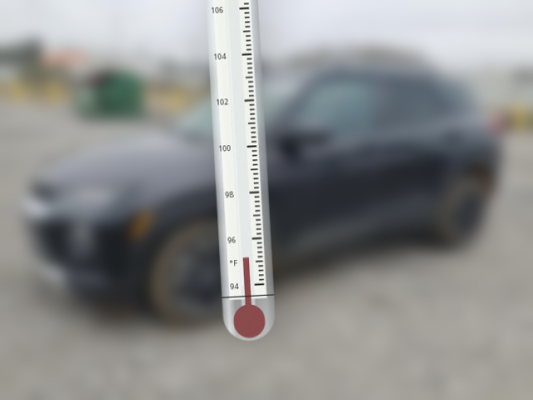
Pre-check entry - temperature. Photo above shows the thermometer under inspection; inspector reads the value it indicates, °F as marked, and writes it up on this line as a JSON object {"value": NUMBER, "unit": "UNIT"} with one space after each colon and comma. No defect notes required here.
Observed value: {"value": 95.2, "unit": "°F"}
